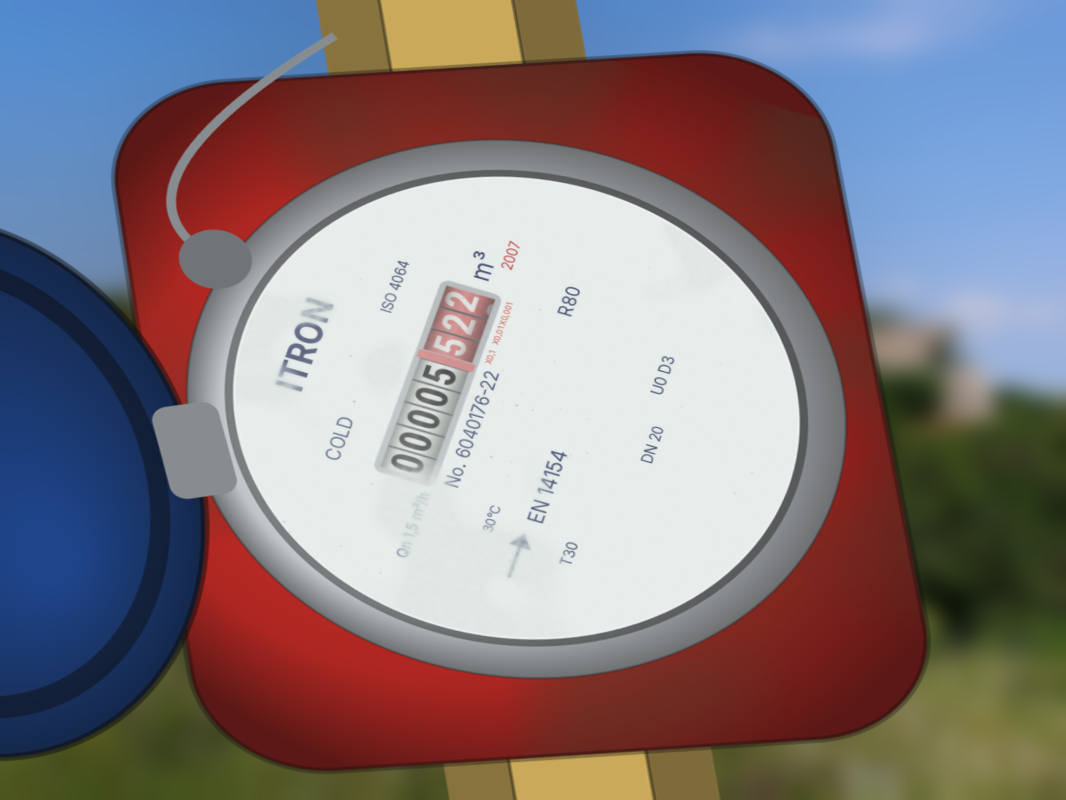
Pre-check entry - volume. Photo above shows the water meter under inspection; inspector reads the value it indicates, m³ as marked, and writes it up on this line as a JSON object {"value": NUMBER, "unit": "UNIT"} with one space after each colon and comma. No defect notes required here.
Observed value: {"value": 5.522, "unit": "m³"}
